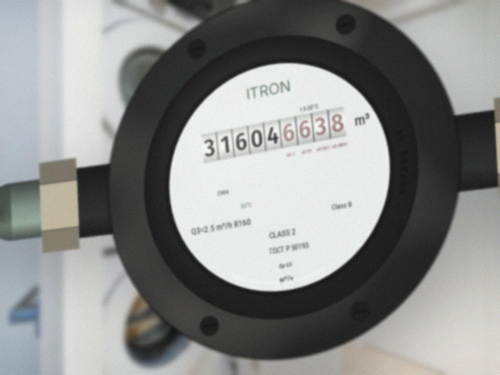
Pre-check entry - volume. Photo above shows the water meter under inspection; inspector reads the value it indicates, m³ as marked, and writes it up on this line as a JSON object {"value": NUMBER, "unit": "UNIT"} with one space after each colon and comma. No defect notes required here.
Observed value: {"value": 31604.6638, "unit": "m³"}
